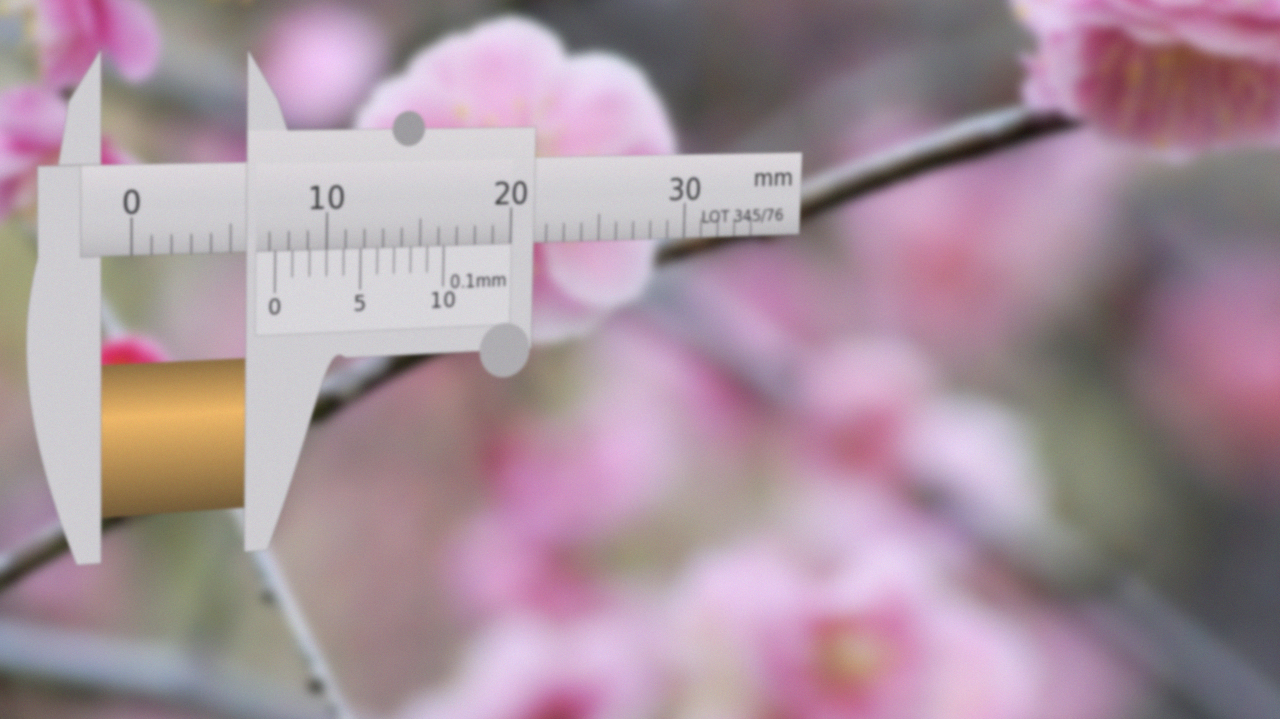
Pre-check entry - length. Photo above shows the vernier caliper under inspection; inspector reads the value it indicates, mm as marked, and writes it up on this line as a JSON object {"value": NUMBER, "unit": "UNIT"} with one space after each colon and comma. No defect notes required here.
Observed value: {"value": 7.3, "unit": "mm"}
